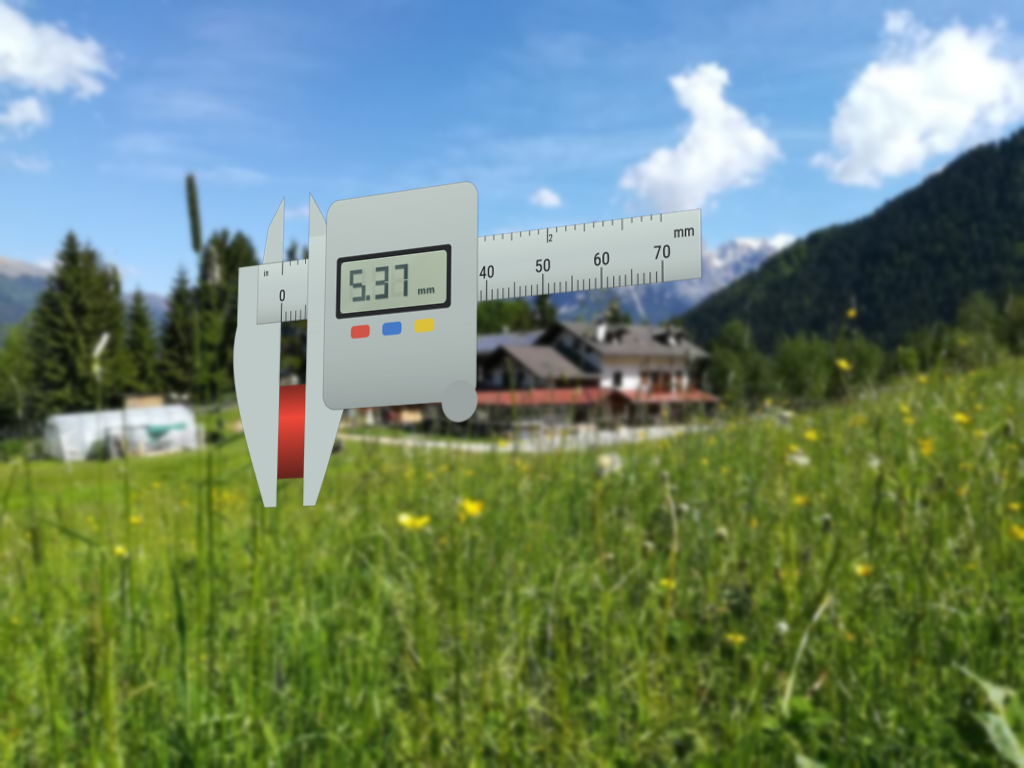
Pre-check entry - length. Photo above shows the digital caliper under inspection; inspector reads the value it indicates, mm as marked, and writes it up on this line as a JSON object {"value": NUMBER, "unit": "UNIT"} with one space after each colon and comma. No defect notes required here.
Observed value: {"value": 5.37, "unit": "mm"}
